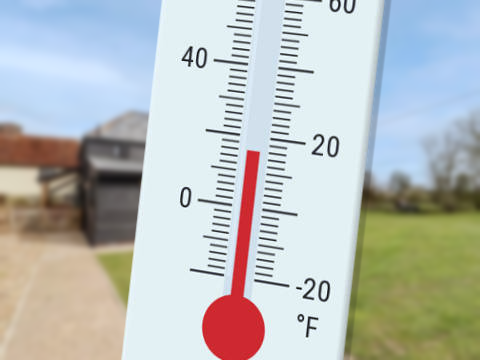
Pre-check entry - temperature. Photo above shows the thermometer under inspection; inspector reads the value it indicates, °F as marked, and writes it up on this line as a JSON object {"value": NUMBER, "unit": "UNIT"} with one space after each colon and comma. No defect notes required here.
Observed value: {"value": 16, "unit": "°F"}
